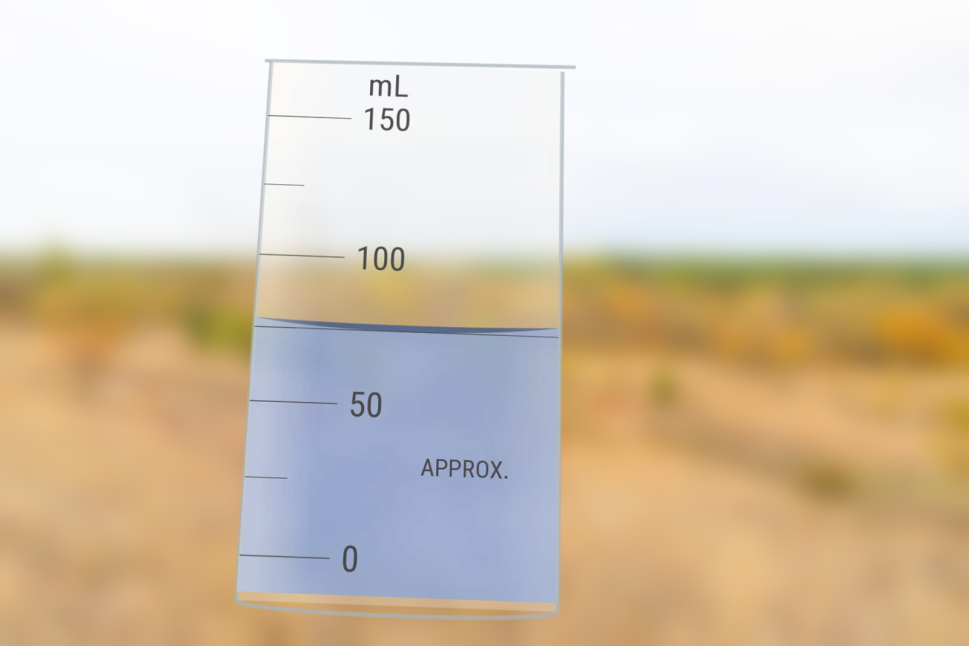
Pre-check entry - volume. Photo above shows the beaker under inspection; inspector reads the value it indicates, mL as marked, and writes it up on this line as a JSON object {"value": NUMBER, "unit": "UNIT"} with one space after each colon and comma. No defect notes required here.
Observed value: {"value": 75, "unit": "mL"}
